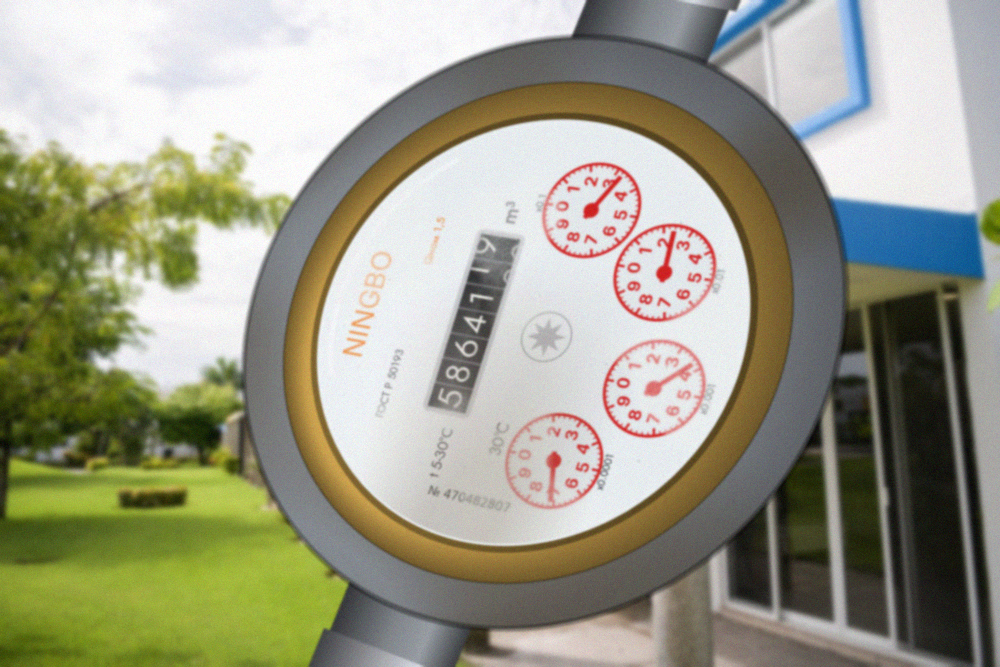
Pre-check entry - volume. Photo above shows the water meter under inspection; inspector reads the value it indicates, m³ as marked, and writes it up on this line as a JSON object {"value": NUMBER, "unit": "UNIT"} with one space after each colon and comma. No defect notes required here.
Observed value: {"value": 5864119.3237, "unit": "m³"}
